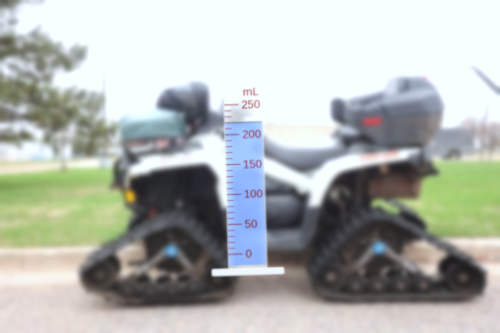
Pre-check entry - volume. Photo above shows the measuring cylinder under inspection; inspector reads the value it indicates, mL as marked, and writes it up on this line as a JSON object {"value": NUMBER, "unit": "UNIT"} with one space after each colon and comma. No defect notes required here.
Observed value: {"value": 220, "unit": "mL"}
